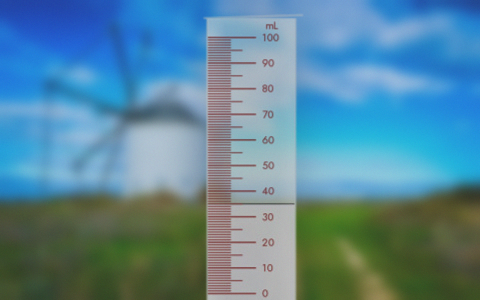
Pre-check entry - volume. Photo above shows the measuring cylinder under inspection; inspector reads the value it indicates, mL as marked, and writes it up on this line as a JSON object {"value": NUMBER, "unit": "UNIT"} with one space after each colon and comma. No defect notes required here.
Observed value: {"value": 35, "unit": "mL"}
